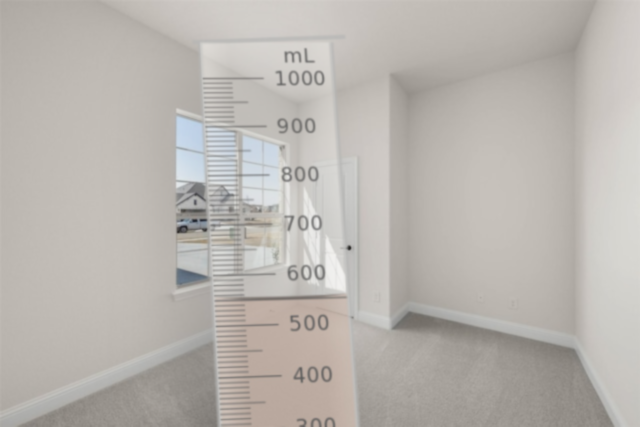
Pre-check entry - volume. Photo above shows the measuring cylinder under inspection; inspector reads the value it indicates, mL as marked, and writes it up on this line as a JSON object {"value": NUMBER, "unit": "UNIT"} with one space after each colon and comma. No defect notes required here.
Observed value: {"value": 550, "unit": "mL"}
